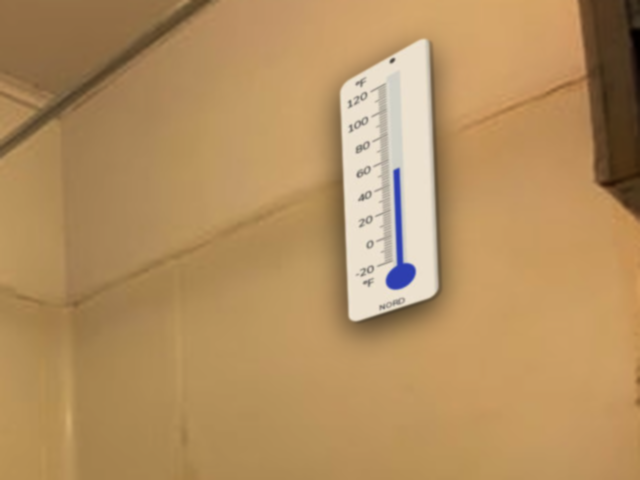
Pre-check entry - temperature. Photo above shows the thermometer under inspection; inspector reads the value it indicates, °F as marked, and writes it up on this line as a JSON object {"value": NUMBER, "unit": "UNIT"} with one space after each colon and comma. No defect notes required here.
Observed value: {"value": 50, "unit": "°F"}
